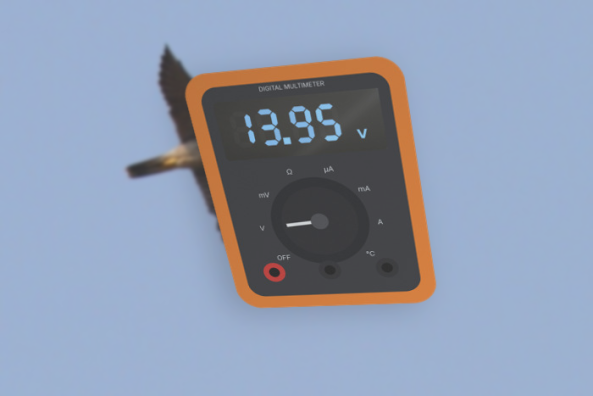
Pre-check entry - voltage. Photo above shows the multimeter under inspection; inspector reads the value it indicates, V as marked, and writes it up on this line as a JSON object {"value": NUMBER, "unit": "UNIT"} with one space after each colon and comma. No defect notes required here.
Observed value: {"value": 13.95, "unit": "V"}
